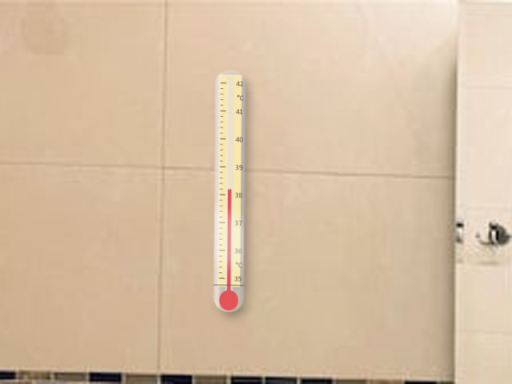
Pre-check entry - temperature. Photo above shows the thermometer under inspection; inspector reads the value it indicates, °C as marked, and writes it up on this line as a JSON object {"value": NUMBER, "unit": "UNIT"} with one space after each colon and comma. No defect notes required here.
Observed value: {"value": 38.2, "unit": "°C"}
